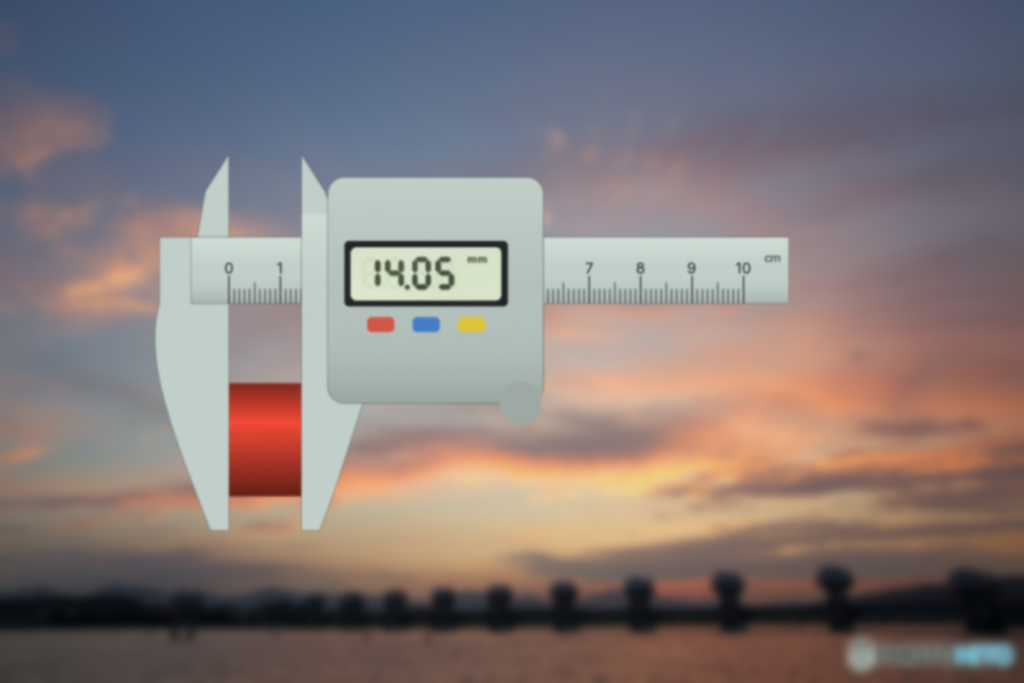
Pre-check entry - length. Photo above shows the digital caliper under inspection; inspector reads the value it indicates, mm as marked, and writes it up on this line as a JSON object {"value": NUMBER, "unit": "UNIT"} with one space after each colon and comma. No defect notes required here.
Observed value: {"value": 14.05, "unit": "mm"}
